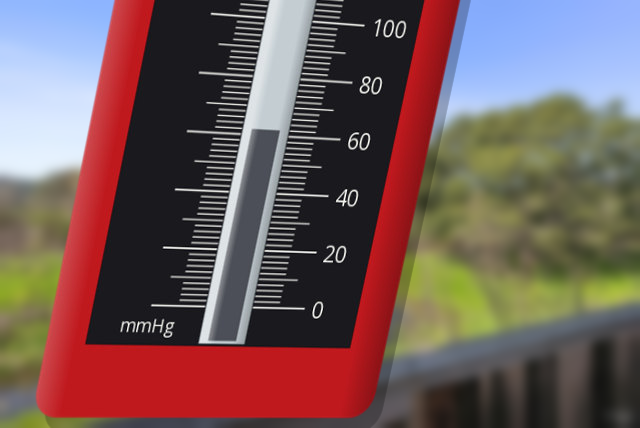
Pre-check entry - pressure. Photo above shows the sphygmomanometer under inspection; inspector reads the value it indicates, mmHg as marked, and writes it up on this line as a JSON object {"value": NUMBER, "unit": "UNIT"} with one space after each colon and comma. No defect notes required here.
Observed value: {"value": 62, "unit": "mmHg"}
